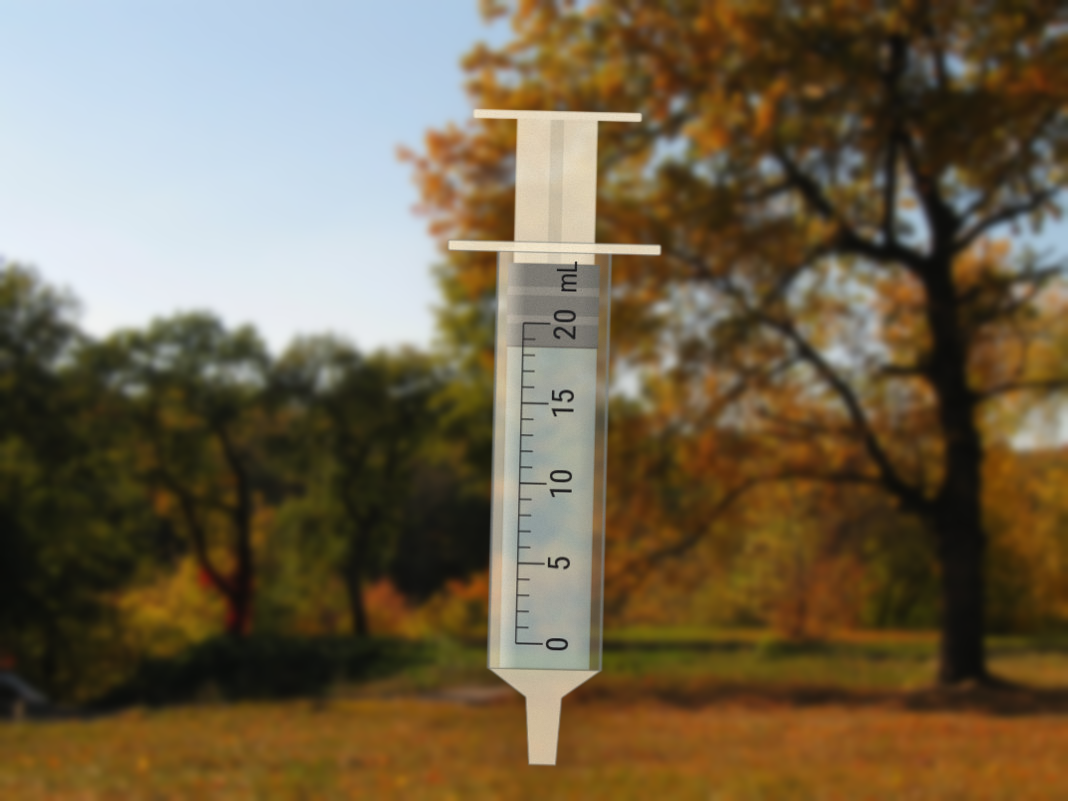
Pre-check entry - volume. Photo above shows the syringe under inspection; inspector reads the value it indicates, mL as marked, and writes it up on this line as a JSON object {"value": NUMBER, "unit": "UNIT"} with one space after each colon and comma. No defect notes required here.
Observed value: {"value": 18.5, "unit": "mL"}
